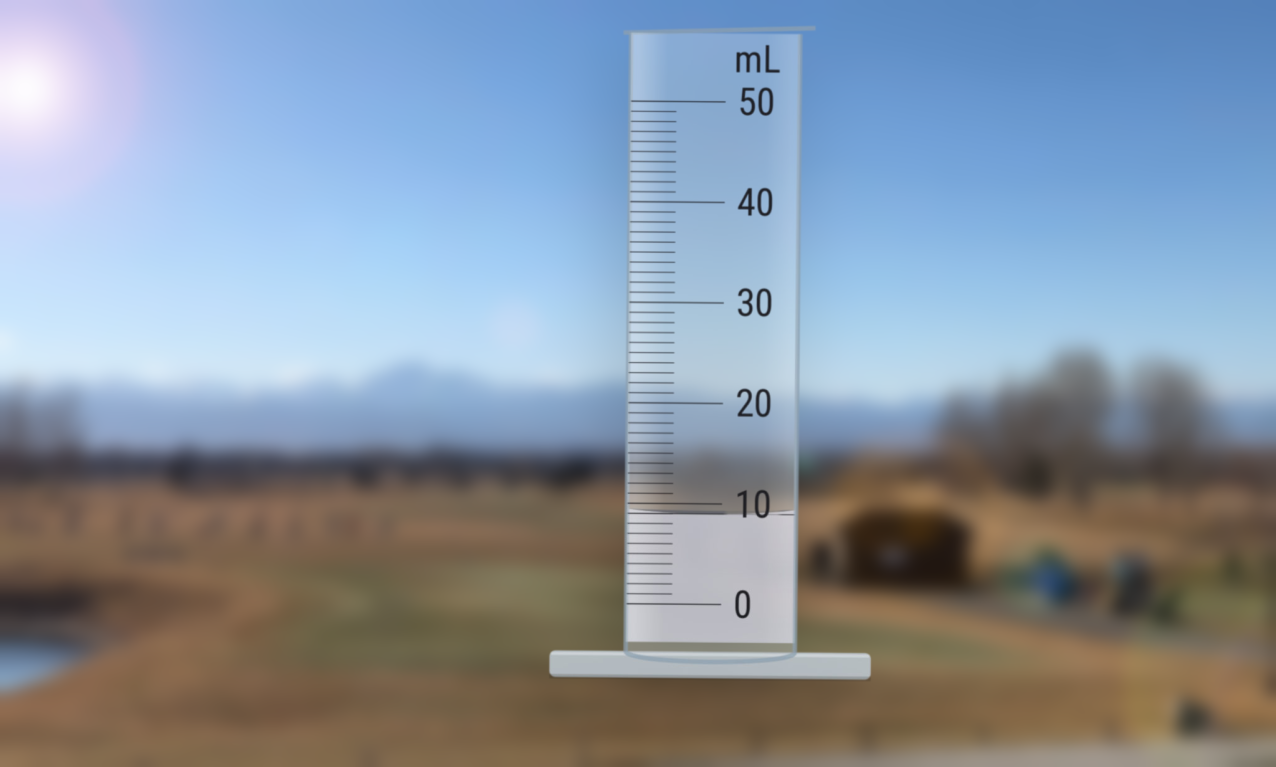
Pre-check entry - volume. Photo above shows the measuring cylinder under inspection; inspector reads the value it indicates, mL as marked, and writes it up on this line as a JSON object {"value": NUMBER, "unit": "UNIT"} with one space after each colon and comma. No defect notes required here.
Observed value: {"value": 9, "unit": "mL"}
